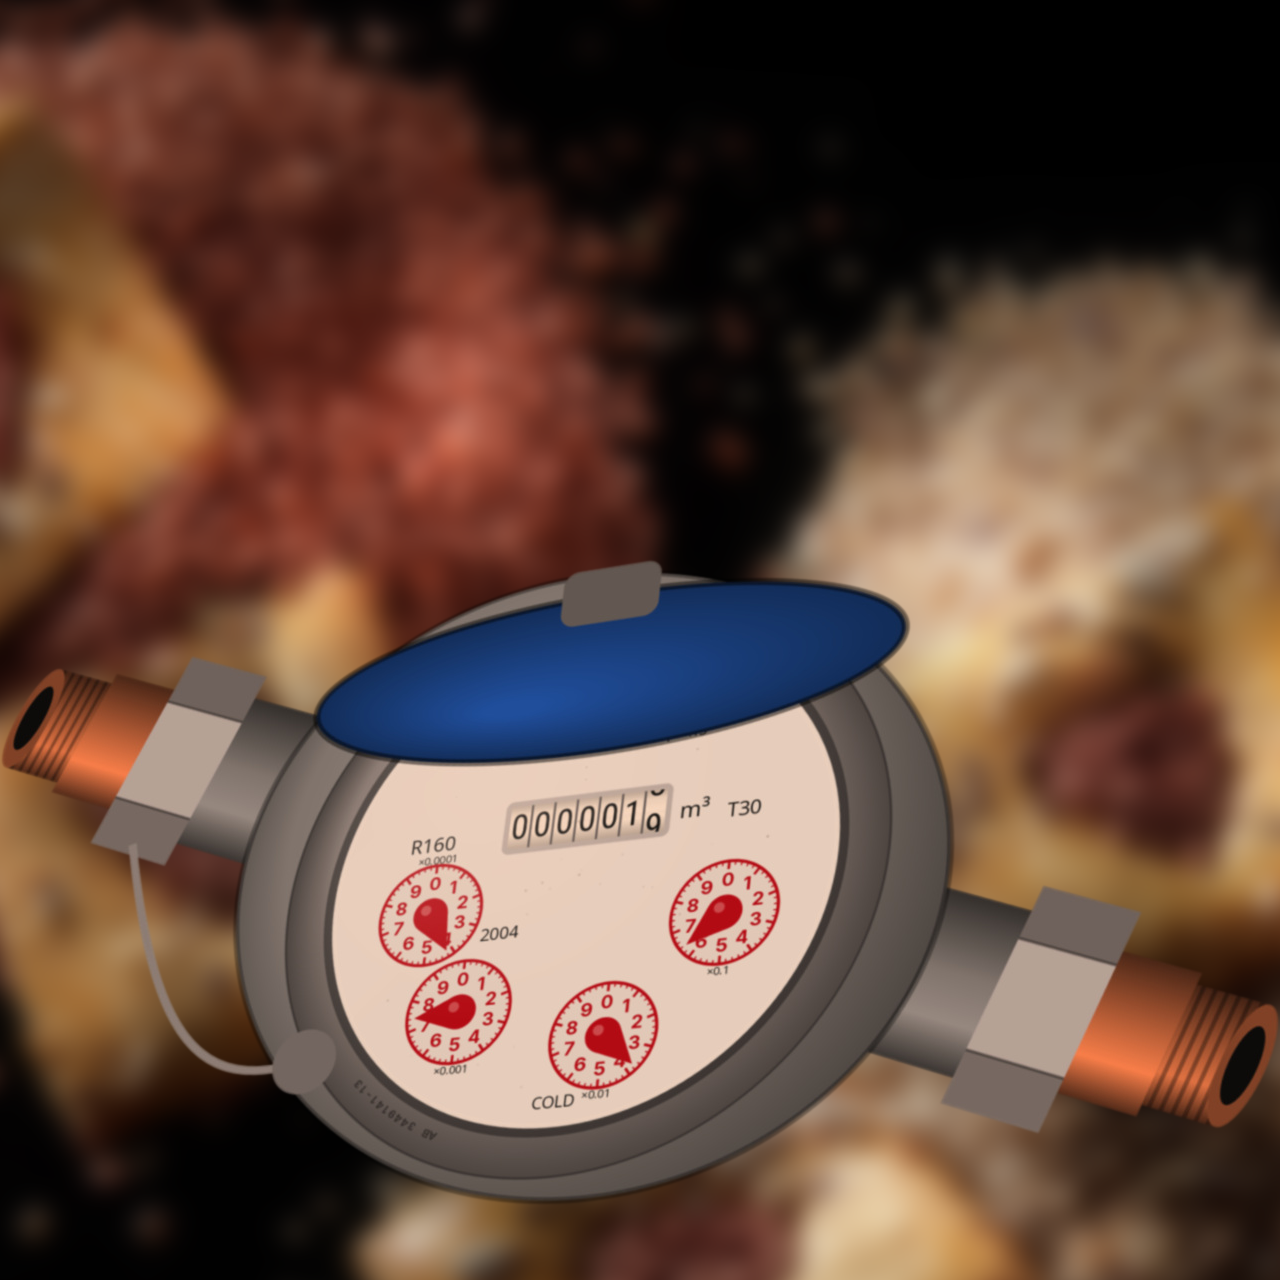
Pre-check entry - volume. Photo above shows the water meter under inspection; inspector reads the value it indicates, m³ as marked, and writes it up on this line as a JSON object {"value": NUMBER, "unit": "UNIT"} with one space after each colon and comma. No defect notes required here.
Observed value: {"value": 18.6374, "unit": "m³"}
